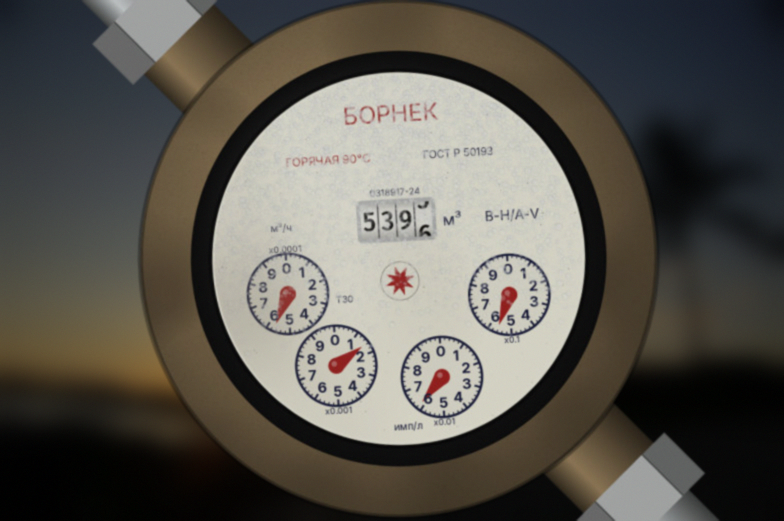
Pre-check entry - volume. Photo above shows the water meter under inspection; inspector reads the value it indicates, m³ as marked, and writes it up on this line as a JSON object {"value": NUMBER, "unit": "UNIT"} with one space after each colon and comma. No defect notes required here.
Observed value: {"value": 5395.5615, "unit": "m³"}
